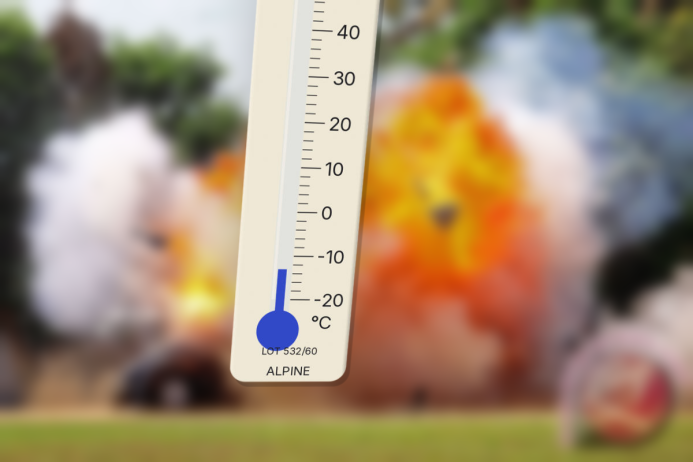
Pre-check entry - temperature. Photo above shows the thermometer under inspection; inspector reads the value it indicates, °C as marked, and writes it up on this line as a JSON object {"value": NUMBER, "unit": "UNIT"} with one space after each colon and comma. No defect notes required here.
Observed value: {"value": -13, "unit": "°C"}
